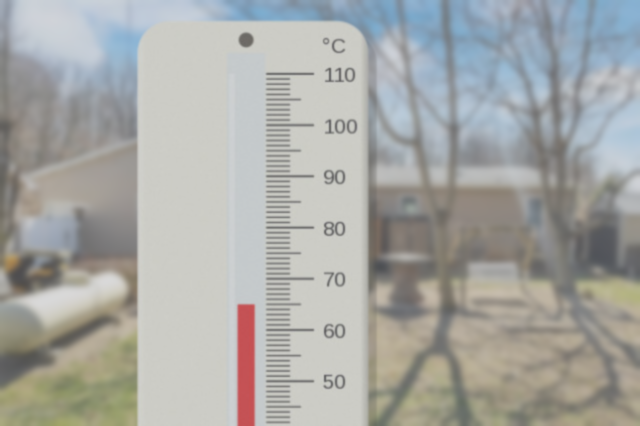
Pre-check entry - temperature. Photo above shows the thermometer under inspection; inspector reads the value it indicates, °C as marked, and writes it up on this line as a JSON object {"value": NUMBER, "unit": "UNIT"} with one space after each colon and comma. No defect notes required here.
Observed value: {"value": 65, "unit": "°C"}
